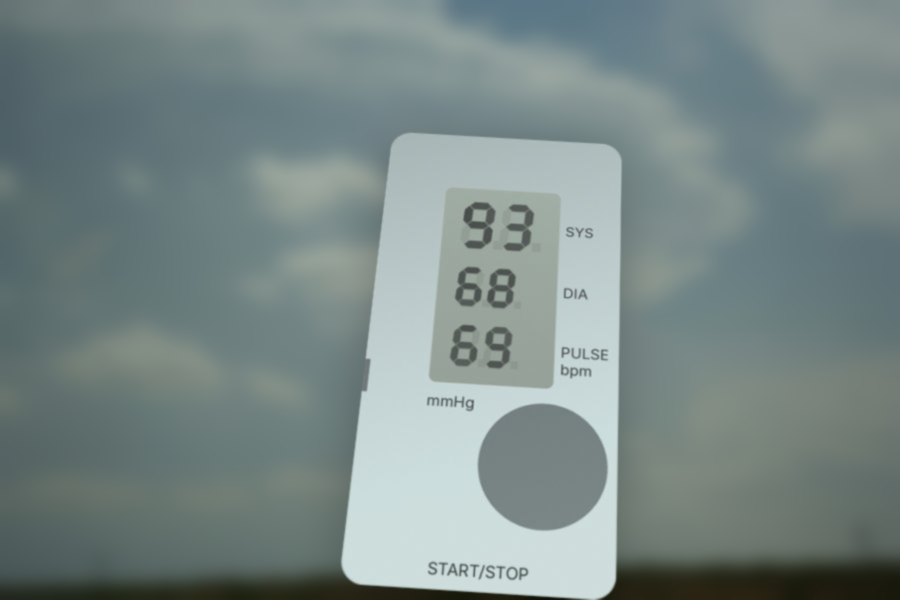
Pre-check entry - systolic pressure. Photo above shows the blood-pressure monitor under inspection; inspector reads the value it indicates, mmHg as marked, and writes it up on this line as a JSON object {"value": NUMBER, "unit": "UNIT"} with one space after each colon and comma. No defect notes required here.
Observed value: {"value": 93, "unit": "mmHg"}
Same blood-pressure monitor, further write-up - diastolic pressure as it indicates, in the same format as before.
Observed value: {"value": 68, "unit": "mmHg"}
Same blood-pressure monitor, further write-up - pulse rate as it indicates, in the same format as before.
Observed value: {"value": 69, "unit": "bpm"}
